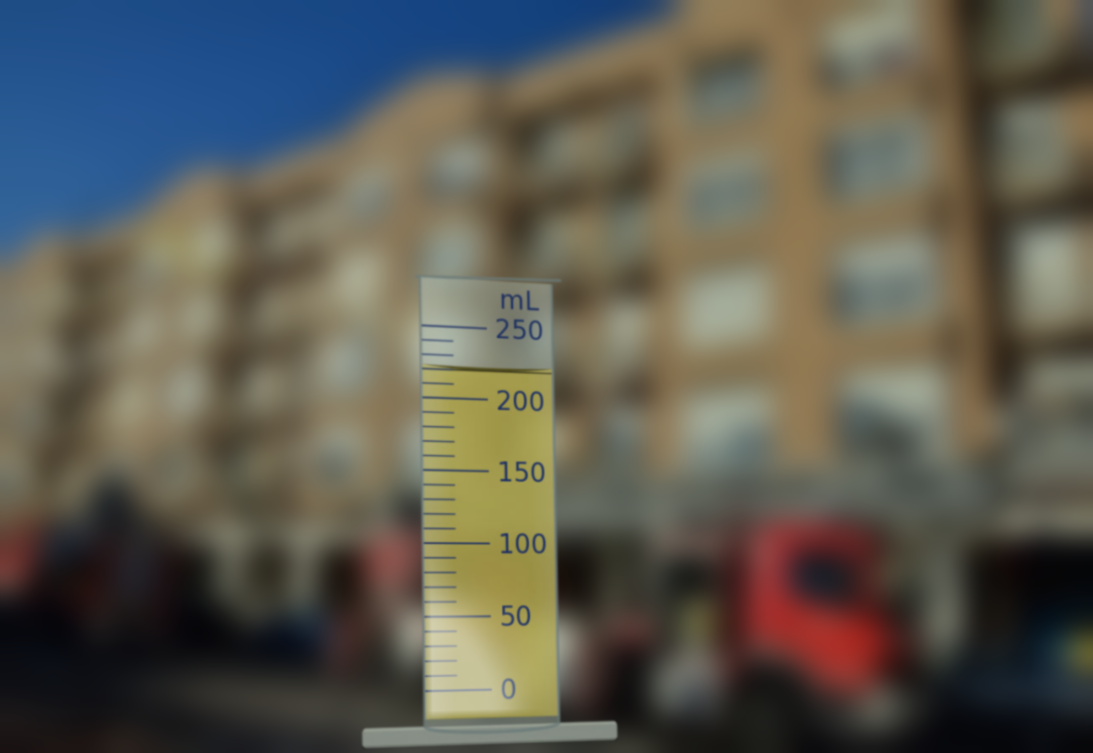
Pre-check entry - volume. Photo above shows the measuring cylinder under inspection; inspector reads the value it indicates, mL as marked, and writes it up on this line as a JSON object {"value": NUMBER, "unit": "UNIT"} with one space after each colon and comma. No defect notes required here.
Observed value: {"value": 220, "unit": "mL"}
